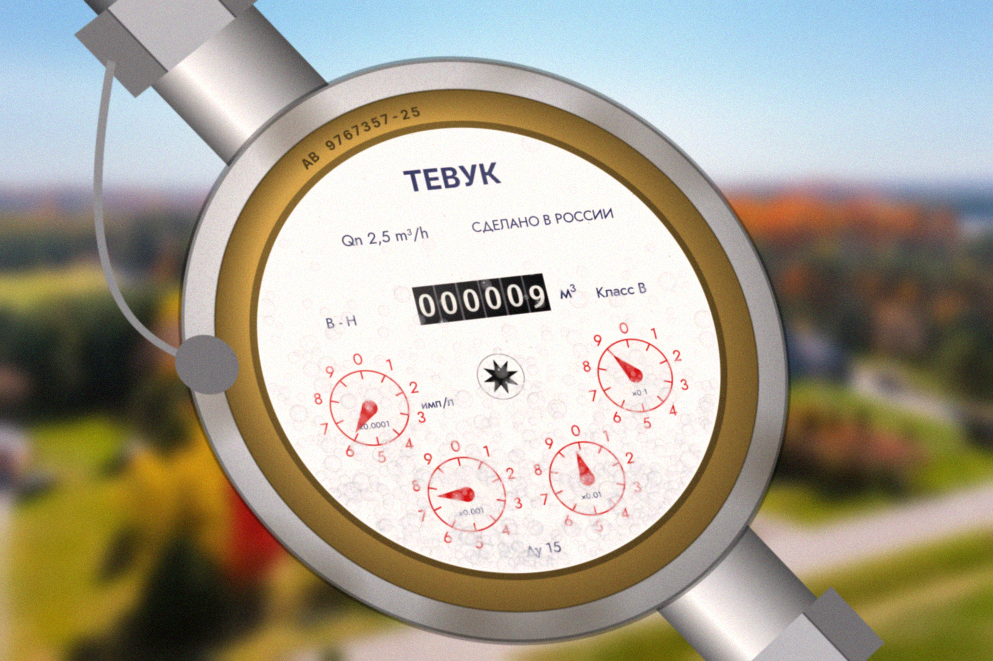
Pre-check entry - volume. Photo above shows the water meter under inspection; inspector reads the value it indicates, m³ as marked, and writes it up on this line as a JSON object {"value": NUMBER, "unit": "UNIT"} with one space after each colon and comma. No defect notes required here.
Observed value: {"value": 8.8976, "unit": "m³"}
